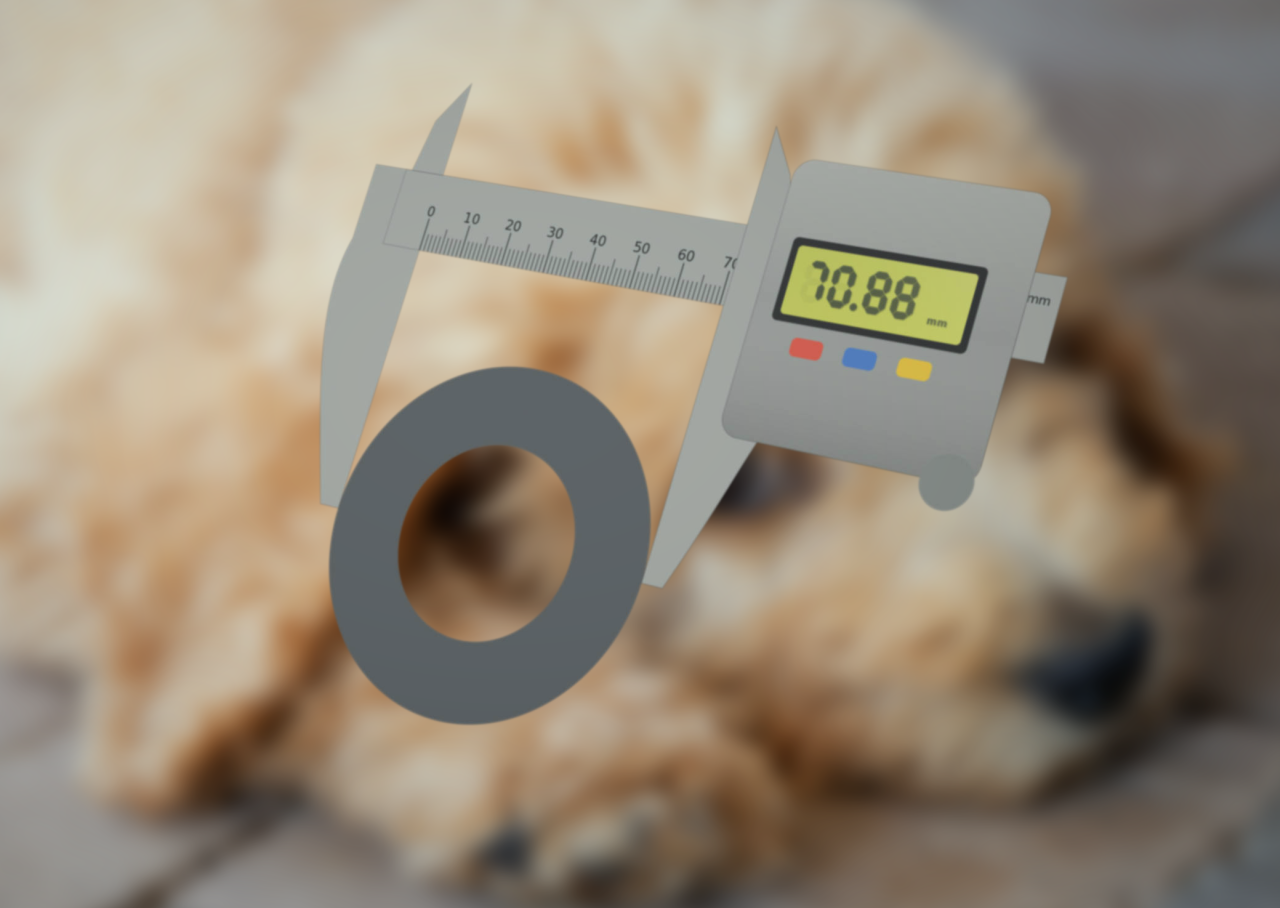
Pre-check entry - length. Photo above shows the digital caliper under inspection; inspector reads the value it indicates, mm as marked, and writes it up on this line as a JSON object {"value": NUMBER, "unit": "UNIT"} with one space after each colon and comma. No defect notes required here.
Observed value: {"value": 70.88, "unit": "mm"}
